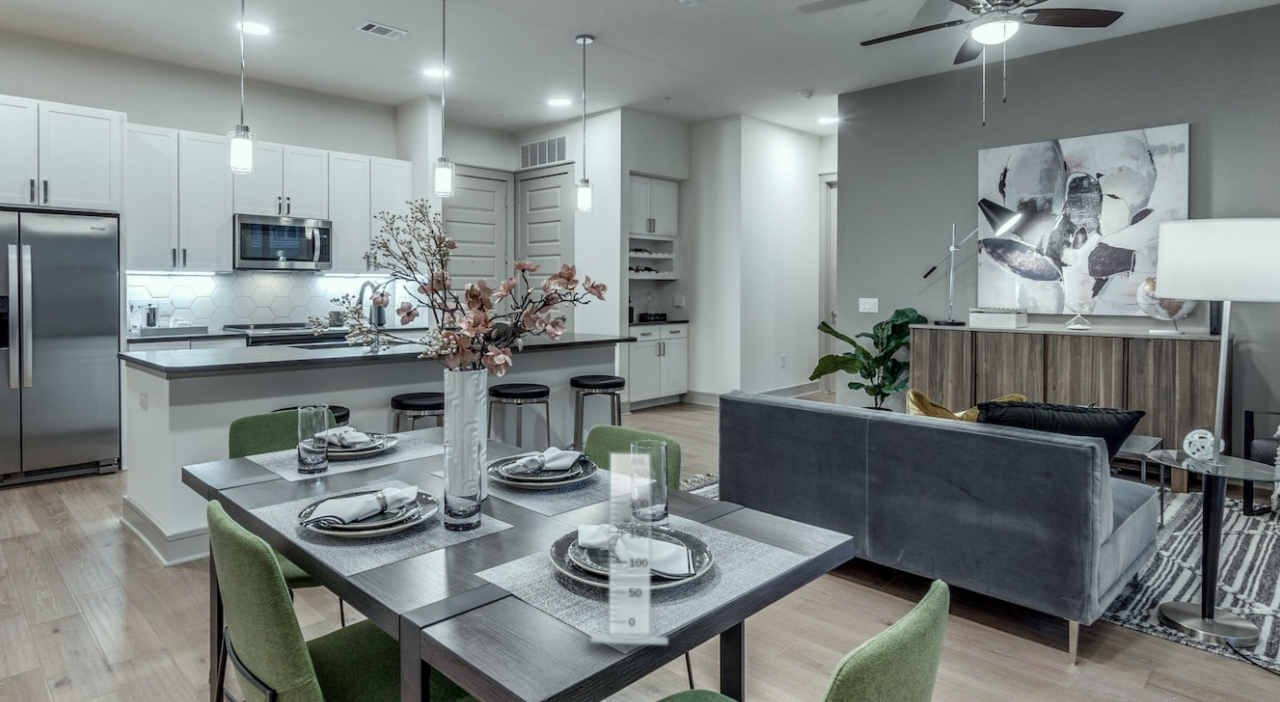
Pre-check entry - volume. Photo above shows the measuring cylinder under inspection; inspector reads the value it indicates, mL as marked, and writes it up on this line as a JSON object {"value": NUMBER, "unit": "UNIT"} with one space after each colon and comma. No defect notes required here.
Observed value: {"value": 100, "unit": "mL"}
